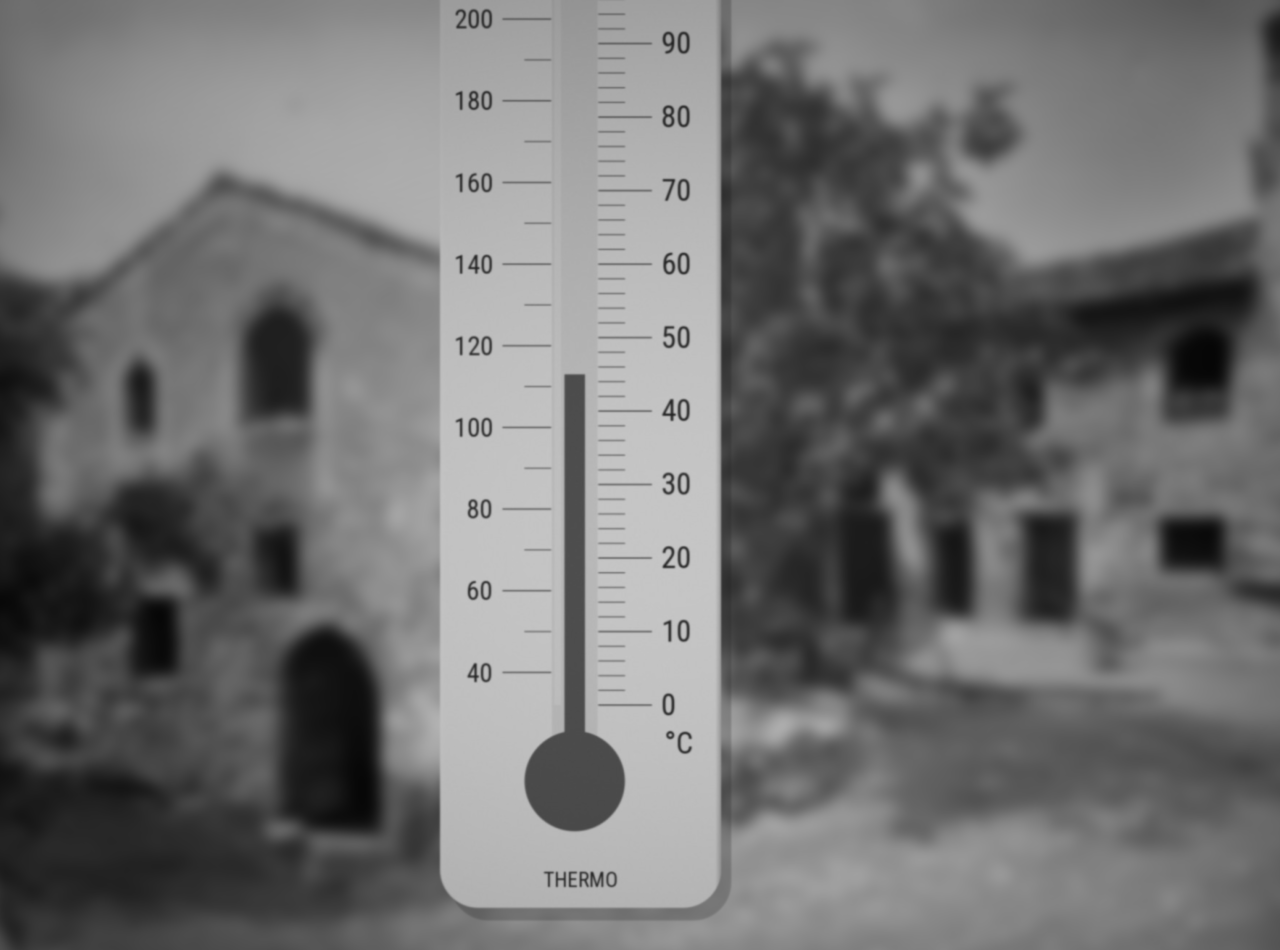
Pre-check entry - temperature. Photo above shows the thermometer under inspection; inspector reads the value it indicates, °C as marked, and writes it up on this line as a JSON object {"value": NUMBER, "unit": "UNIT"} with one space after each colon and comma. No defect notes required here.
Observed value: {"value": 45, "unit": "°C"}
